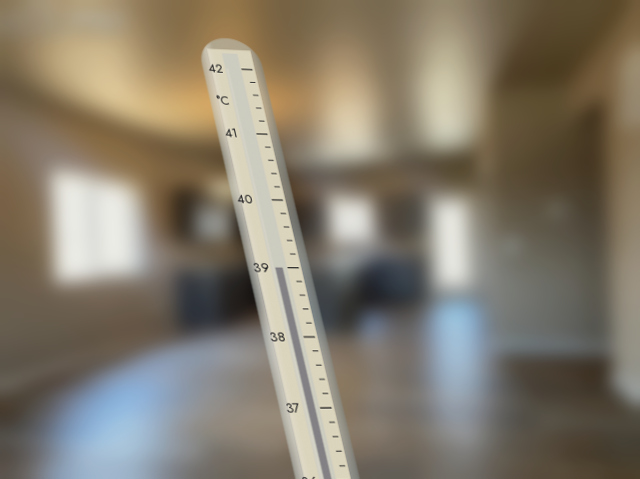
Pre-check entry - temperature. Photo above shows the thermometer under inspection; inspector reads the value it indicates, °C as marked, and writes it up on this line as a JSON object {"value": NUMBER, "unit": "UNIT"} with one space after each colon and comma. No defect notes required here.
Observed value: {"value": 39, "unit": "°C"}
